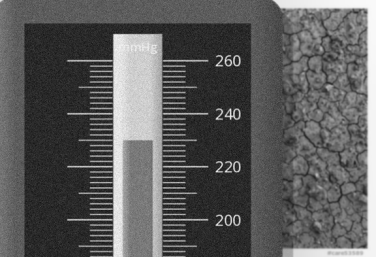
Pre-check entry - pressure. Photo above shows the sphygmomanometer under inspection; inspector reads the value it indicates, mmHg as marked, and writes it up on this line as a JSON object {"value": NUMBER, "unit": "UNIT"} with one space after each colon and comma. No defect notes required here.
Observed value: {"value": 230, "unit": "mmHg"}
